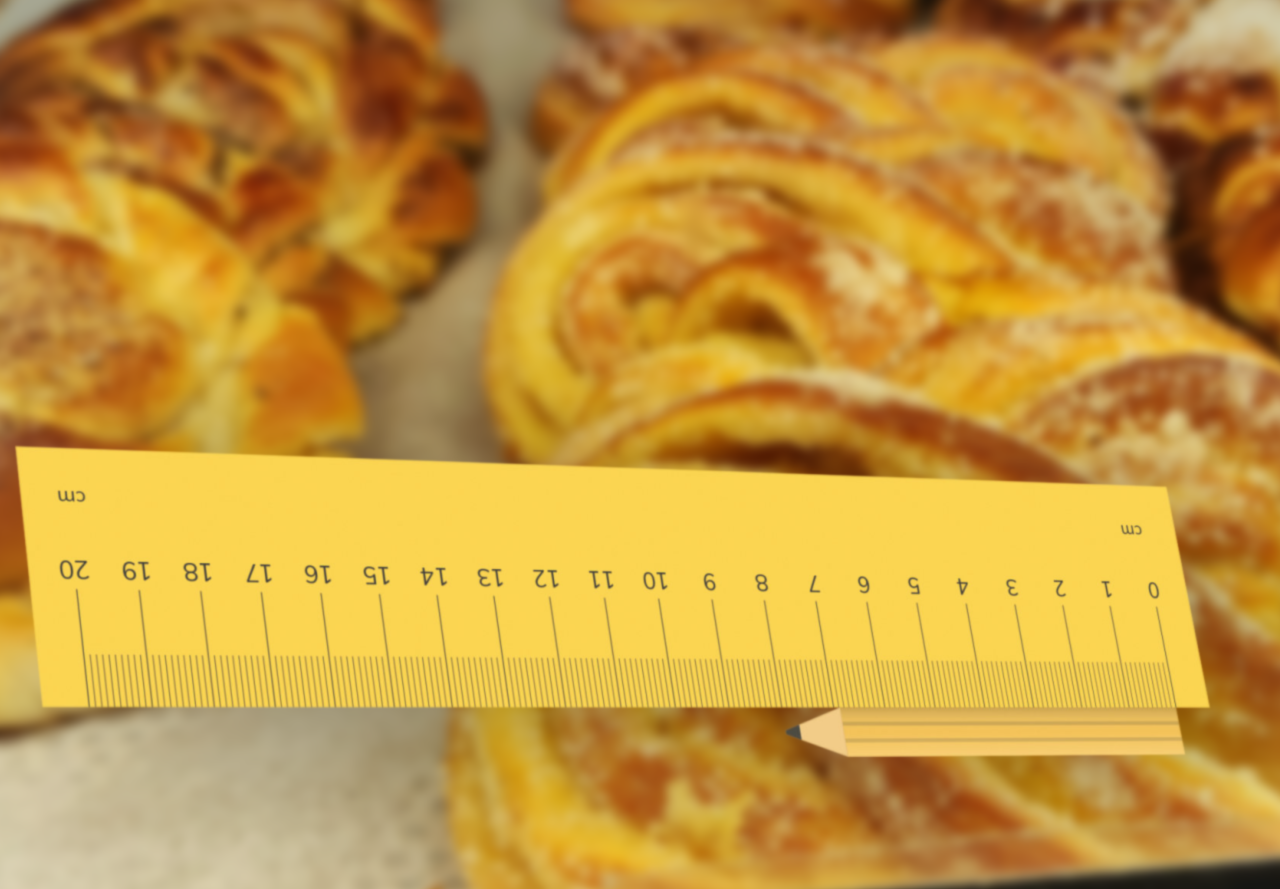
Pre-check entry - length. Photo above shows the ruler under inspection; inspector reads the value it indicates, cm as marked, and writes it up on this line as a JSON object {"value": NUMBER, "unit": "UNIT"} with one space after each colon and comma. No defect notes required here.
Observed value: {"value": 8, "unit": "cm"}
